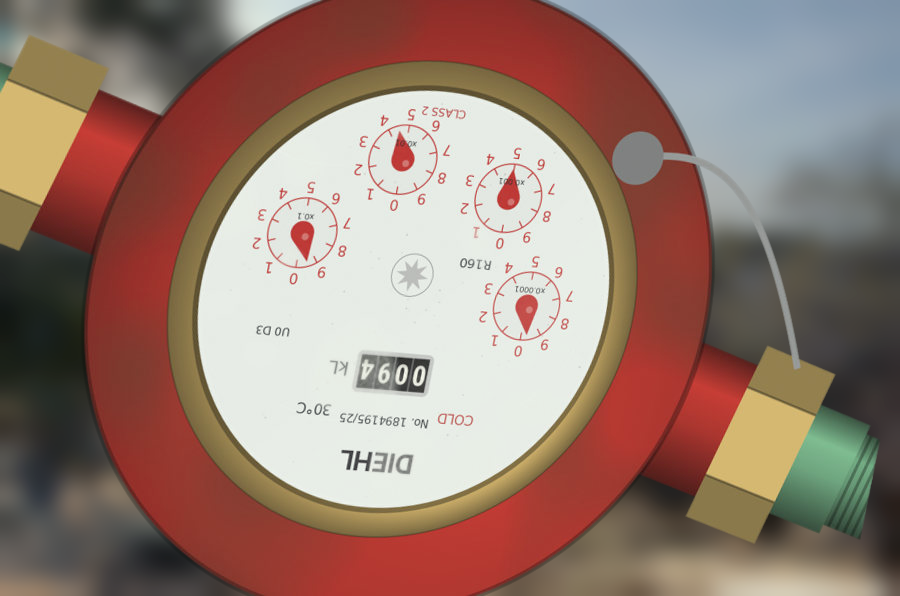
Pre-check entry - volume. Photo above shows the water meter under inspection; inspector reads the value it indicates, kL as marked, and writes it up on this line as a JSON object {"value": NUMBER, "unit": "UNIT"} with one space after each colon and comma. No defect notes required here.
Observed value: {"value": 93.9449, "unit": "kL"}
